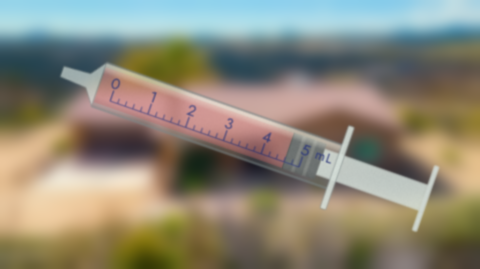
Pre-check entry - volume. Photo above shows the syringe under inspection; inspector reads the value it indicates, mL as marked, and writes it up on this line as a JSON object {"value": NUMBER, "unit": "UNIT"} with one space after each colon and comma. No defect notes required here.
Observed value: {"value": 4.6, "unit": "mL"}
